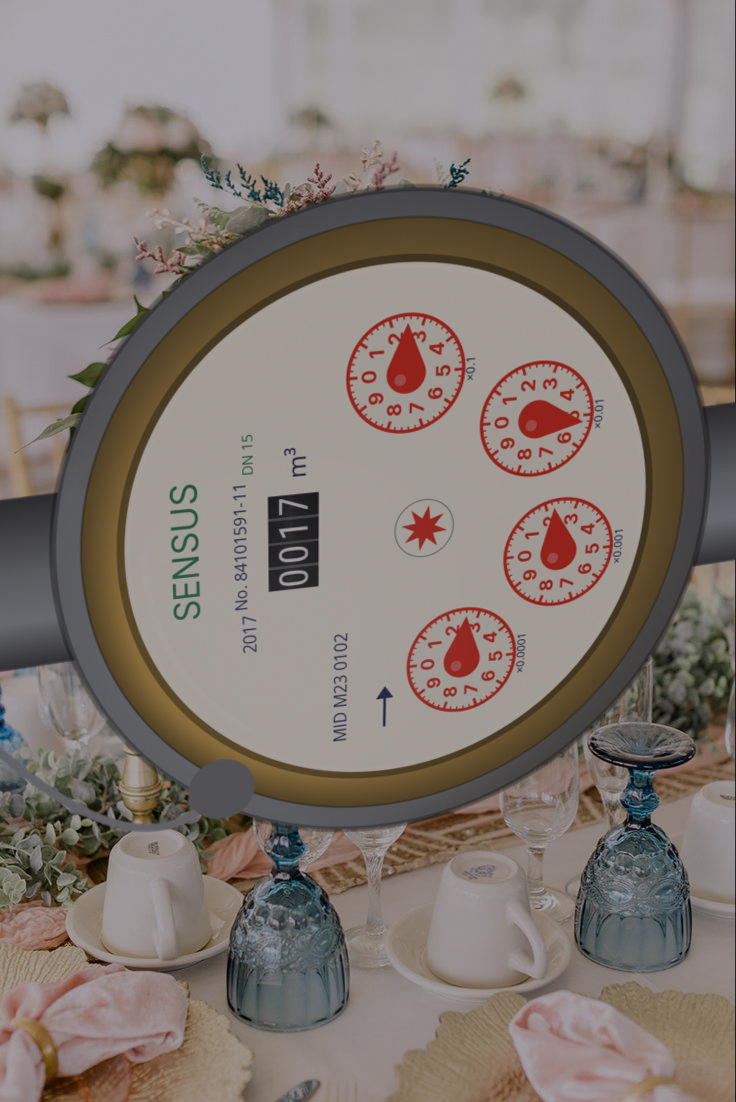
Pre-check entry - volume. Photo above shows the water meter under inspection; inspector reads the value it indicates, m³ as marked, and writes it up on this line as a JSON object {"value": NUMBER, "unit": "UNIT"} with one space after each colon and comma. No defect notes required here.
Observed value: {"value": 17.2522, "unit": "m³"}
